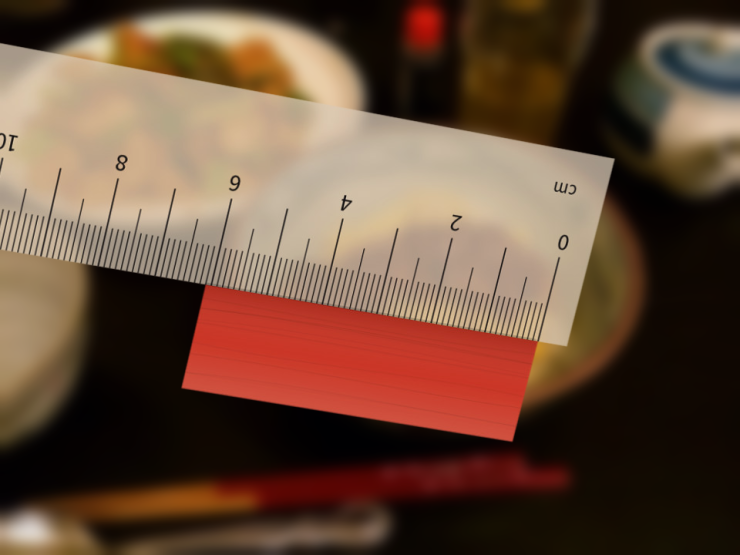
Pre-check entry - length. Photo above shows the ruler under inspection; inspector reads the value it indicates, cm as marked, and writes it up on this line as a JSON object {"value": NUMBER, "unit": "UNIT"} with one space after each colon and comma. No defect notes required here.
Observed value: {"value": 6.1, "unit": "cm"}
